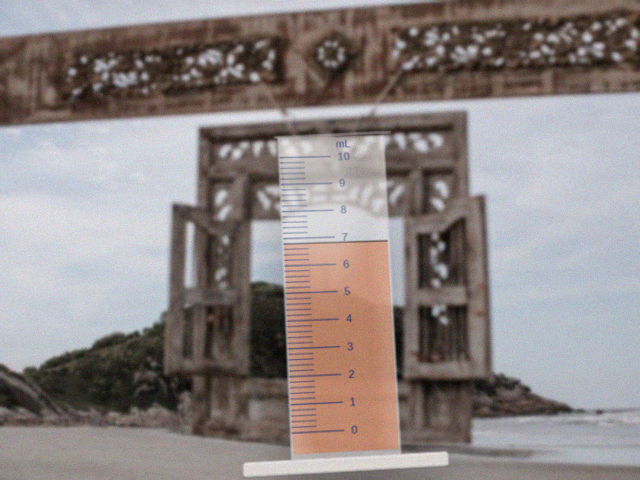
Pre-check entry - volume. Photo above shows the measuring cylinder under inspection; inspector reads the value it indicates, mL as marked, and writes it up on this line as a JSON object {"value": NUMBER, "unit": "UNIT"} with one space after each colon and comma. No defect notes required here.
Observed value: {"value": 6.8, "unit": "mL"}
